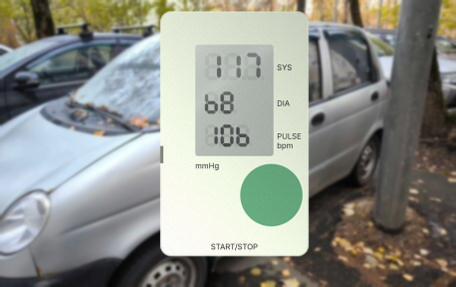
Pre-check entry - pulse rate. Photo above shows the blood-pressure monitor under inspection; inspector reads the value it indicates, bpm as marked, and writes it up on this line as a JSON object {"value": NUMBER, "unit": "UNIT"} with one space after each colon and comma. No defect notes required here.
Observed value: {"value": 106, "unit": "bpm"}
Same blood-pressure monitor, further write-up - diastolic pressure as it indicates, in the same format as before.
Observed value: {"value": 68, "unit": "mmHg"}
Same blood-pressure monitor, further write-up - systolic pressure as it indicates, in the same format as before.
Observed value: {"value": 117, "unit": "mmHg"}
